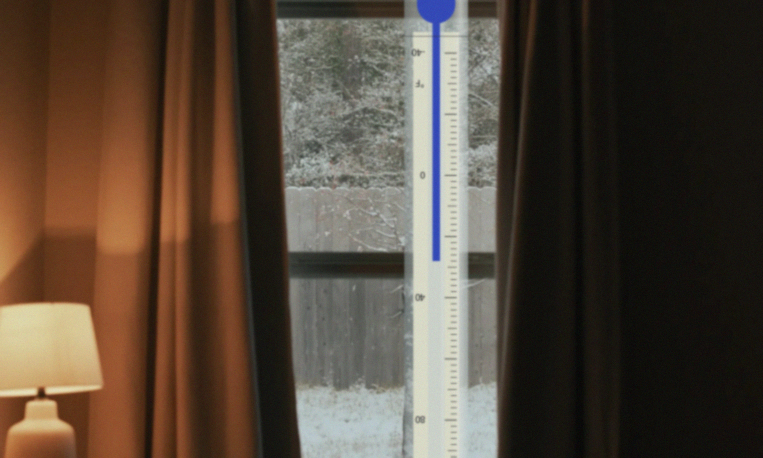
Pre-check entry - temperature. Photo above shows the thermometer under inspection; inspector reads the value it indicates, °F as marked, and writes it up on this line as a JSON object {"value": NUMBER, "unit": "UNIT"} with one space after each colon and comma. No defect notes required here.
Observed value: {"value": 28, "unit": "°F"}
